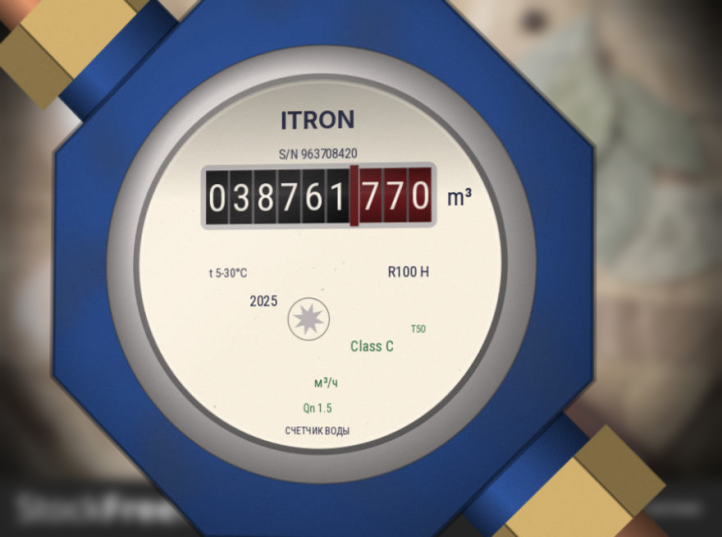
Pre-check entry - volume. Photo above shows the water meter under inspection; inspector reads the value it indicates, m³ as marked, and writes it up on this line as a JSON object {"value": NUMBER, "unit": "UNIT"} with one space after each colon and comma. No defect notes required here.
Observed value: {"value": 38761.770, "unit": "m³"}
